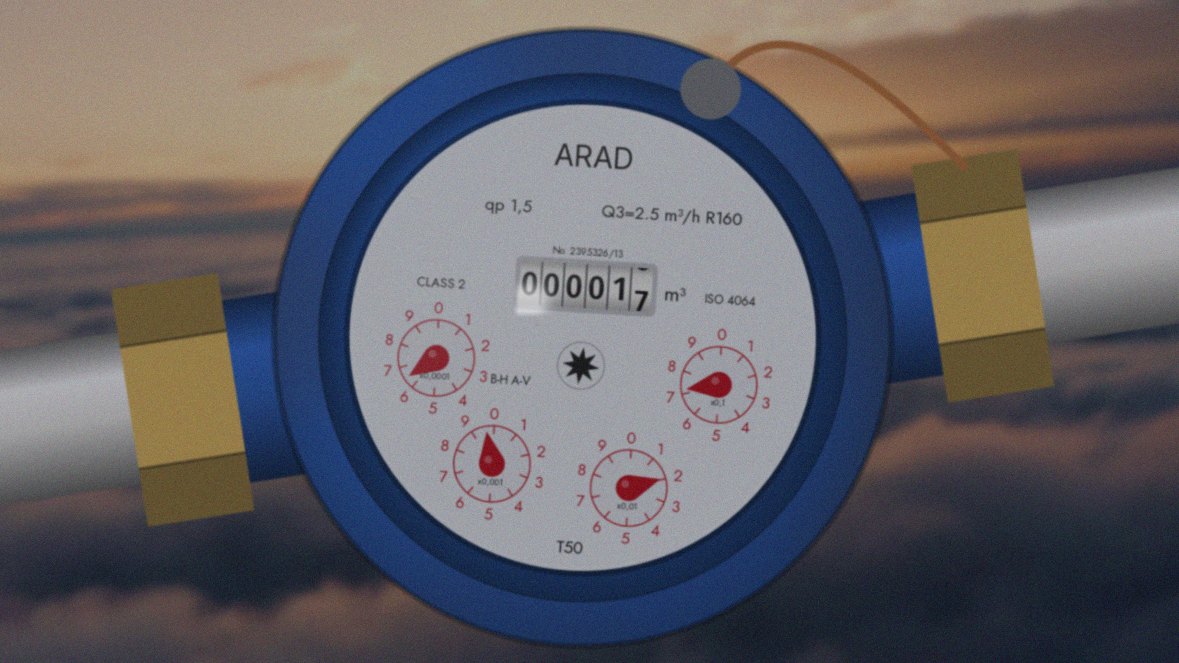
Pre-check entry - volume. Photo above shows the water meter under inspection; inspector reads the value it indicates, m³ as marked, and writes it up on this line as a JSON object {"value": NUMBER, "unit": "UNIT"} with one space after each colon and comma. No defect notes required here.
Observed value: {"value": 16.7196, "unit": "m³"}
